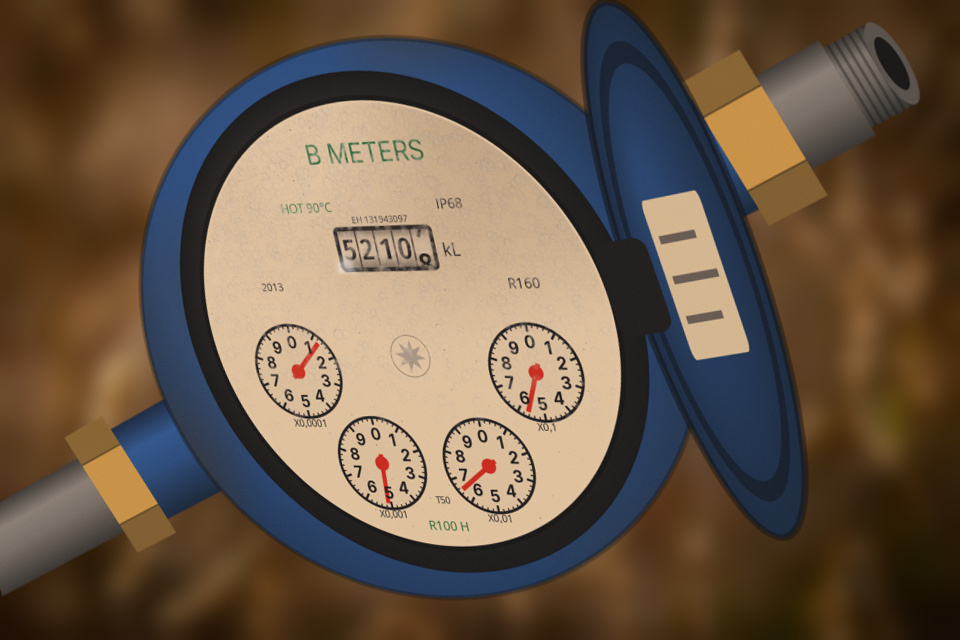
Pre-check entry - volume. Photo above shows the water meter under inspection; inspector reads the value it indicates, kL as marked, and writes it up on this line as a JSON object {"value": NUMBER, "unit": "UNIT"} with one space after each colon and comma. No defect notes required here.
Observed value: {"value": 52107.5651, "unit": "kL"}
